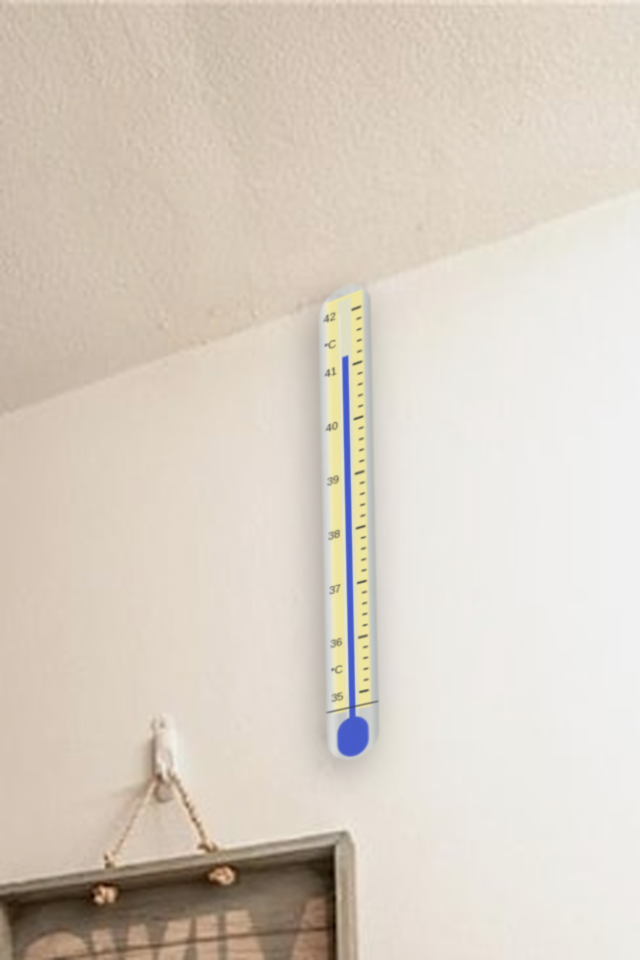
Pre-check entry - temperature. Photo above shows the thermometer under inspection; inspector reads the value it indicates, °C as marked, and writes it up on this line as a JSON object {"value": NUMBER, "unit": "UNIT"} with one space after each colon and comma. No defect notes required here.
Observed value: {"value": 41.2, "unit": "°C"}
